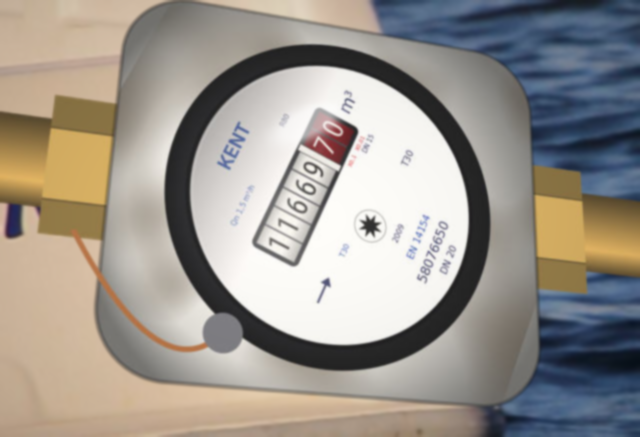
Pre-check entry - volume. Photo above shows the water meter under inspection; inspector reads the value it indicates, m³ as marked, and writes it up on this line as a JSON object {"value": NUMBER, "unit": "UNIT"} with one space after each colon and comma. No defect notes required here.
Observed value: {"value": 11669.70, "unit": "m³"}
